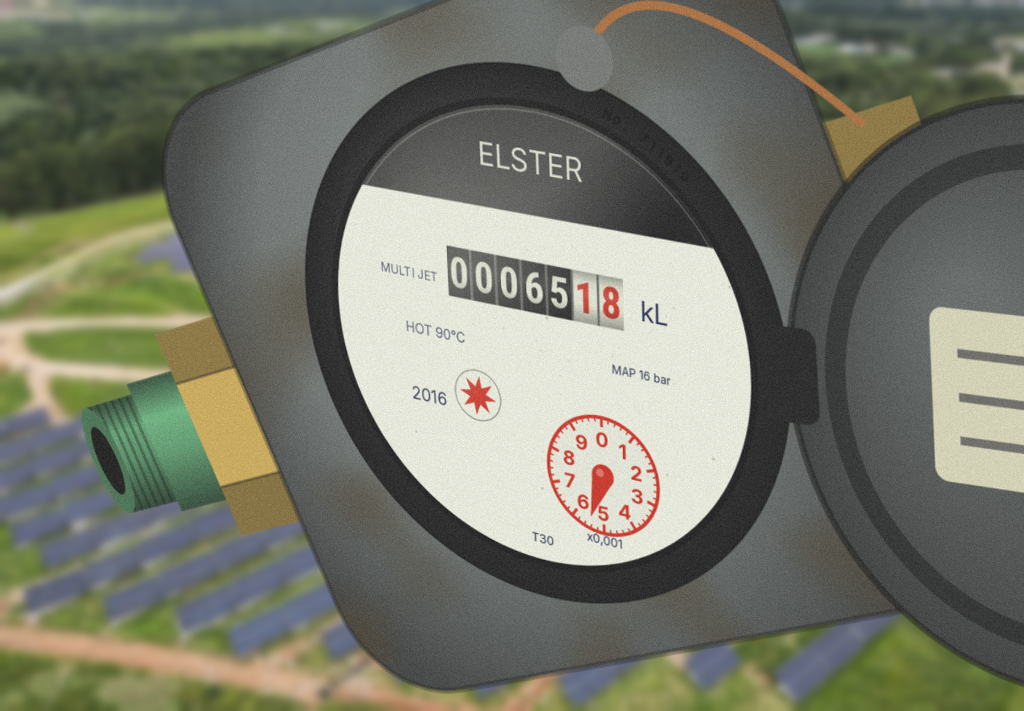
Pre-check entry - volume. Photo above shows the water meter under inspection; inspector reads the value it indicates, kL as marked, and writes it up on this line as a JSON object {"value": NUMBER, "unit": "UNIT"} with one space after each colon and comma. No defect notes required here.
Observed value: {"value": 65.185, "unit": "kL"}
